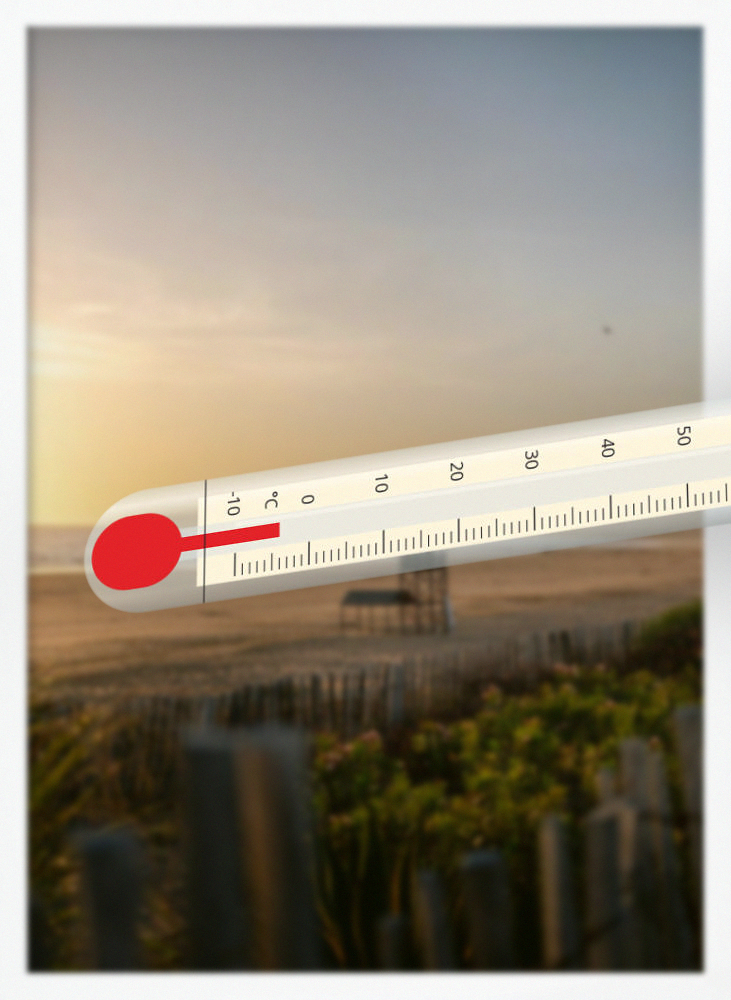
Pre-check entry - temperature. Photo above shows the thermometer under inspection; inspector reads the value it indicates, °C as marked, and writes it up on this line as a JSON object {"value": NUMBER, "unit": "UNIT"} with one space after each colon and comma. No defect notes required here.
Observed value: {"value": -4, "unit": "°C"}
